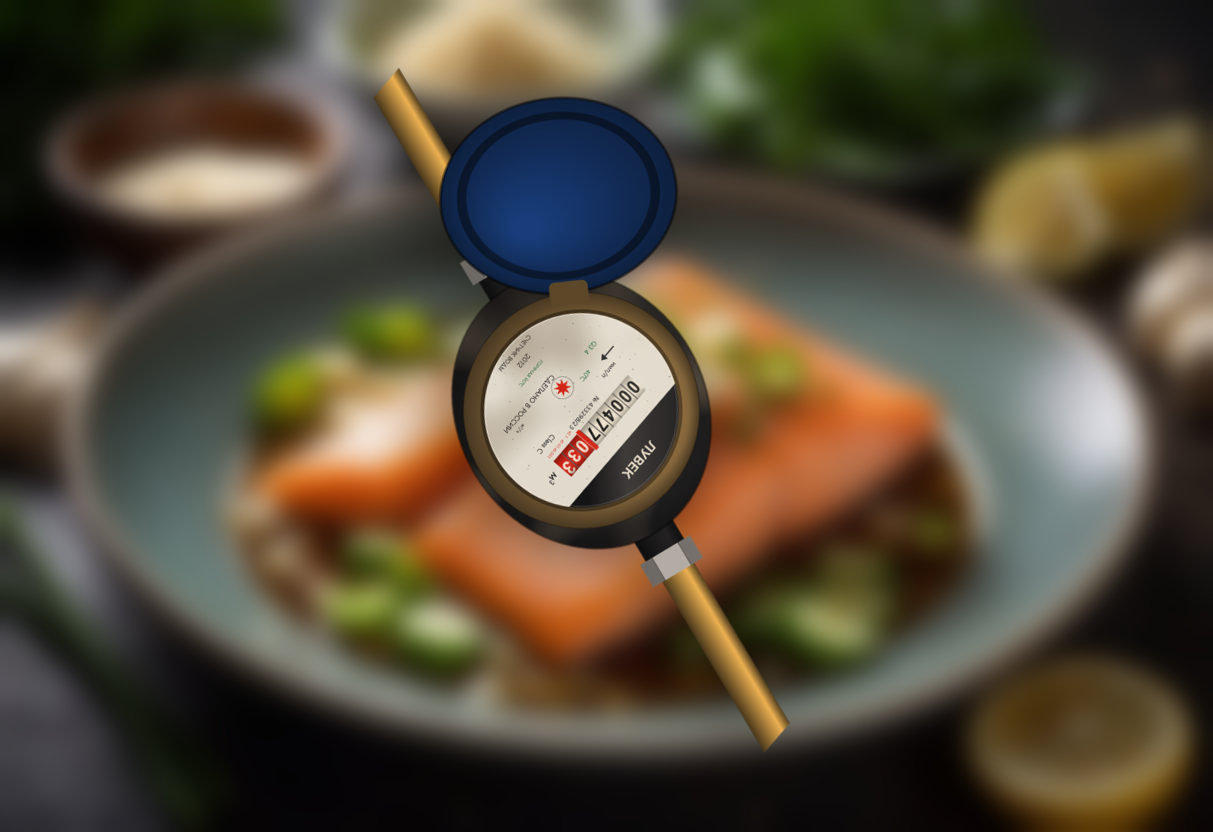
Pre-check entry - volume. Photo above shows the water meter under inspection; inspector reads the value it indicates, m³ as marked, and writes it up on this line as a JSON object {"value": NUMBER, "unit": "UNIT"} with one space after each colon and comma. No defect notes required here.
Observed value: {"value": 477.033, "unit": "m³"}
